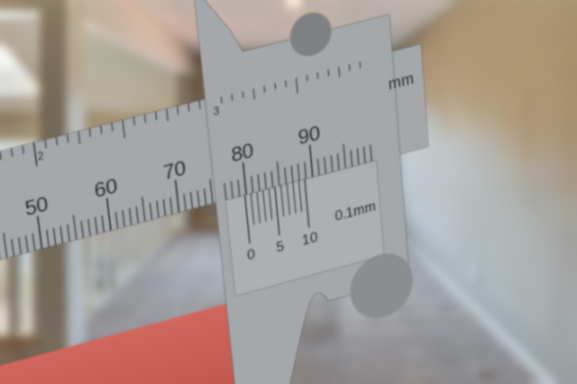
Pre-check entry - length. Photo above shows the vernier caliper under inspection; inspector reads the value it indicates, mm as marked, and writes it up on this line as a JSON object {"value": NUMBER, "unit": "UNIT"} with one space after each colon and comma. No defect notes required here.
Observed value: {"value": 79.8, "unit": "mm"}
